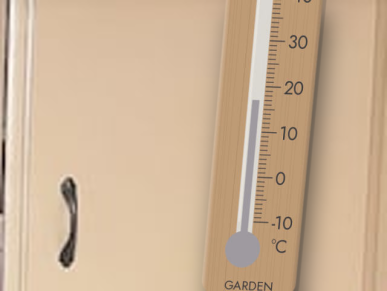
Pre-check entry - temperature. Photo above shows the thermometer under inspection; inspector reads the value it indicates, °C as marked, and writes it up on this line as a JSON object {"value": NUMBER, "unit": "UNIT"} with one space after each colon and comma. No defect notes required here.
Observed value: {"value": 17, "unit": "°C"}
